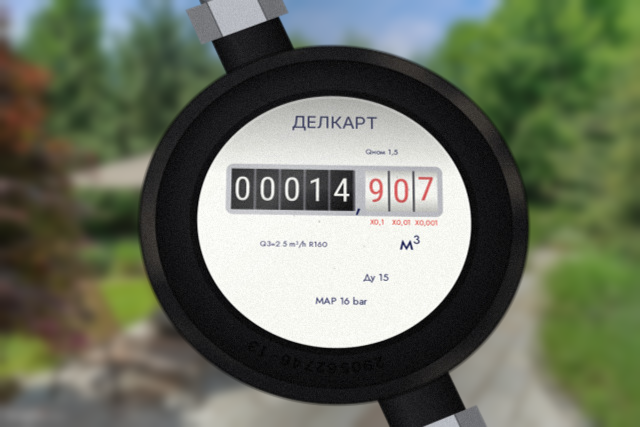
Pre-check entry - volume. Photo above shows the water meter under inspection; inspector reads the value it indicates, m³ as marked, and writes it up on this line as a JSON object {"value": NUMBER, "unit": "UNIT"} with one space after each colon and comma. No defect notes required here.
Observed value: {"value": 14.907, "unit": "m³"}
